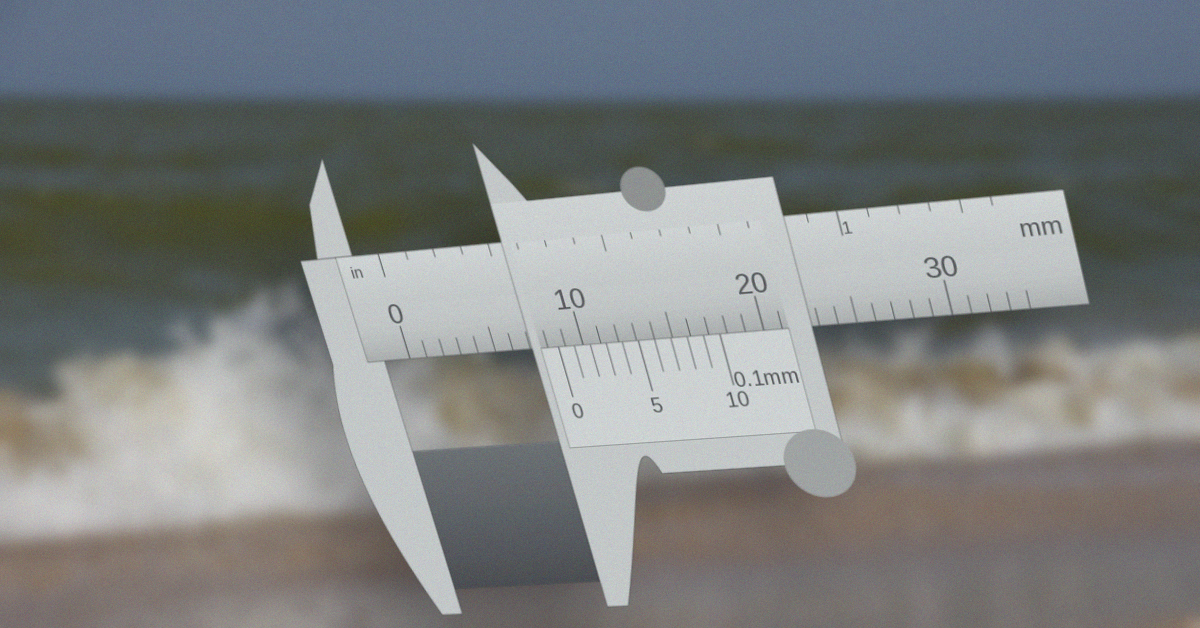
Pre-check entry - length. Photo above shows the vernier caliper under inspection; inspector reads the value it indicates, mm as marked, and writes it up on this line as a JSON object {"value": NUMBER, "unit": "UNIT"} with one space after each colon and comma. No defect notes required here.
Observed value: {"value": 8.6, "unit": "mm"}
